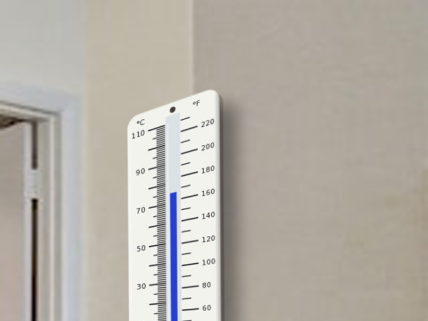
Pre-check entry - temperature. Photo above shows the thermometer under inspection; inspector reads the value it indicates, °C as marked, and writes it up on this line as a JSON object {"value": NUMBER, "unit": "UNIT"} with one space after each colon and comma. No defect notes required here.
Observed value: {"value": 75, "unit": "°C"}
